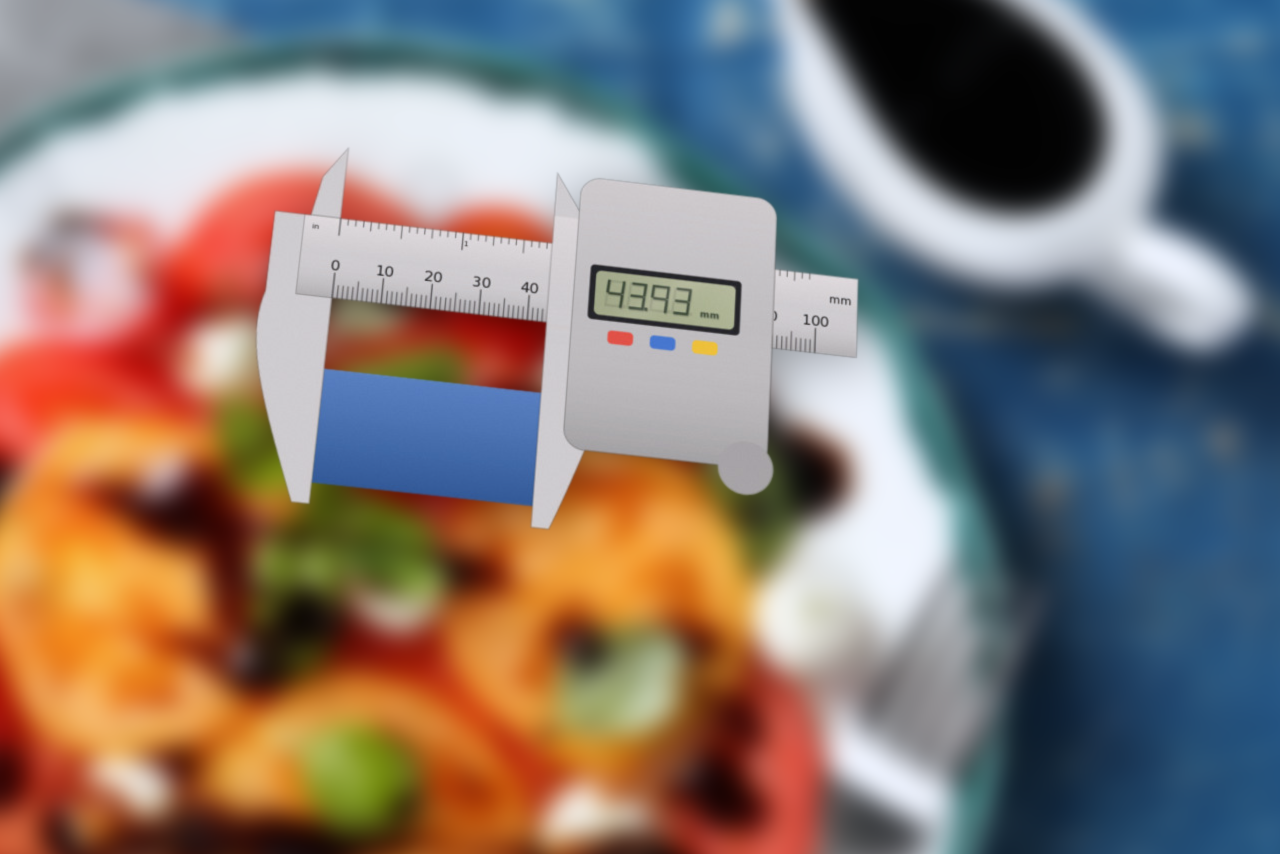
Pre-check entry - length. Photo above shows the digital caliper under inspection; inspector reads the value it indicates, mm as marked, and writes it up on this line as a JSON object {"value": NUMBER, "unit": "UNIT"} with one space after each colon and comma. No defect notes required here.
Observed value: {"value": 43.93, "unit": "mm"}
